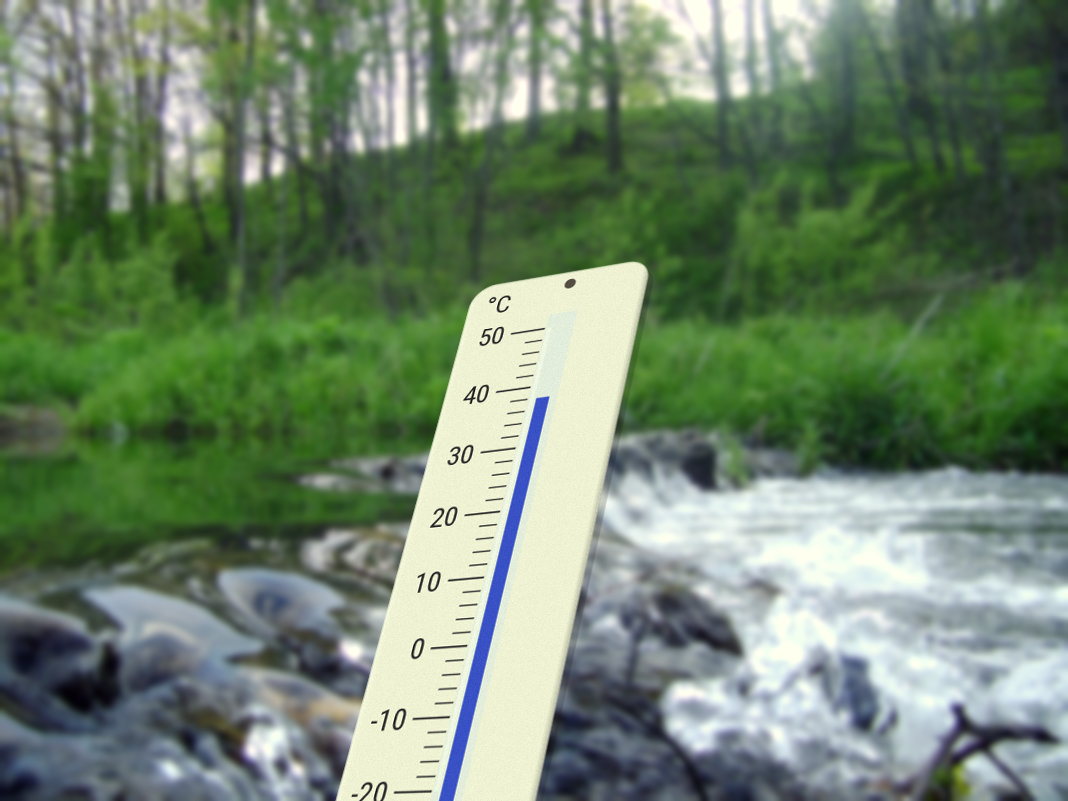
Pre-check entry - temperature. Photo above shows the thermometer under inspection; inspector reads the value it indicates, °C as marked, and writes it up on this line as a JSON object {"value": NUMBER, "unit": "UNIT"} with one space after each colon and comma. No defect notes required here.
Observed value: {"value": 38, "unit": "°C"}
